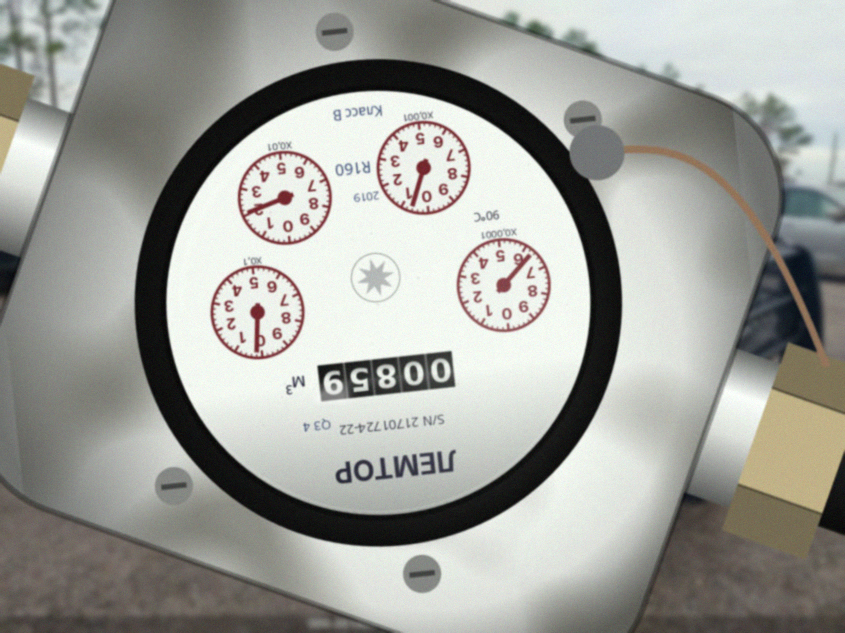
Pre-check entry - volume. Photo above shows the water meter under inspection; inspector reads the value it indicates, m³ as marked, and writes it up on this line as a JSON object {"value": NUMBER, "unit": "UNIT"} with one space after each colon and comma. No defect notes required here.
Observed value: {"value": 859.0206, "unit": "m³"}
